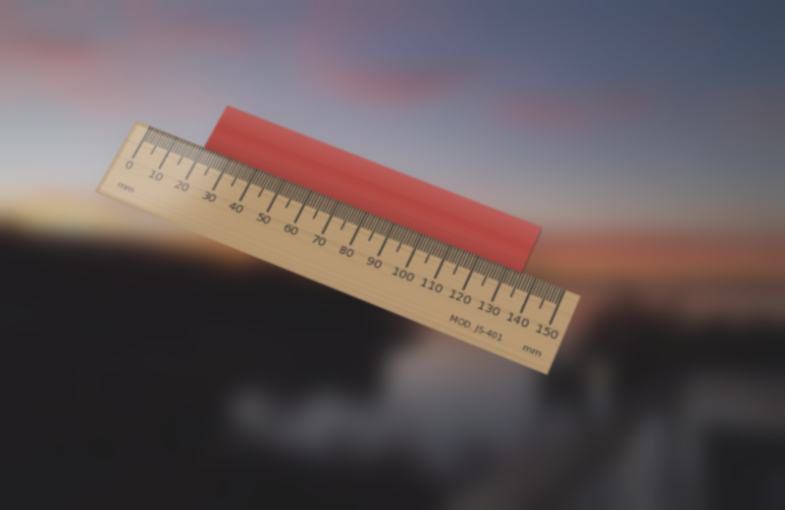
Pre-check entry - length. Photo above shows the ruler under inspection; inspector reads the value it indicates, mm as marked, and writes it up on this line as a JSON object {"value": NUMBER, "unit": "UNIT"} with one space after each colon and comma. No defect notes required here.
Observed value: {"value": 115, "unit": "mm"}
